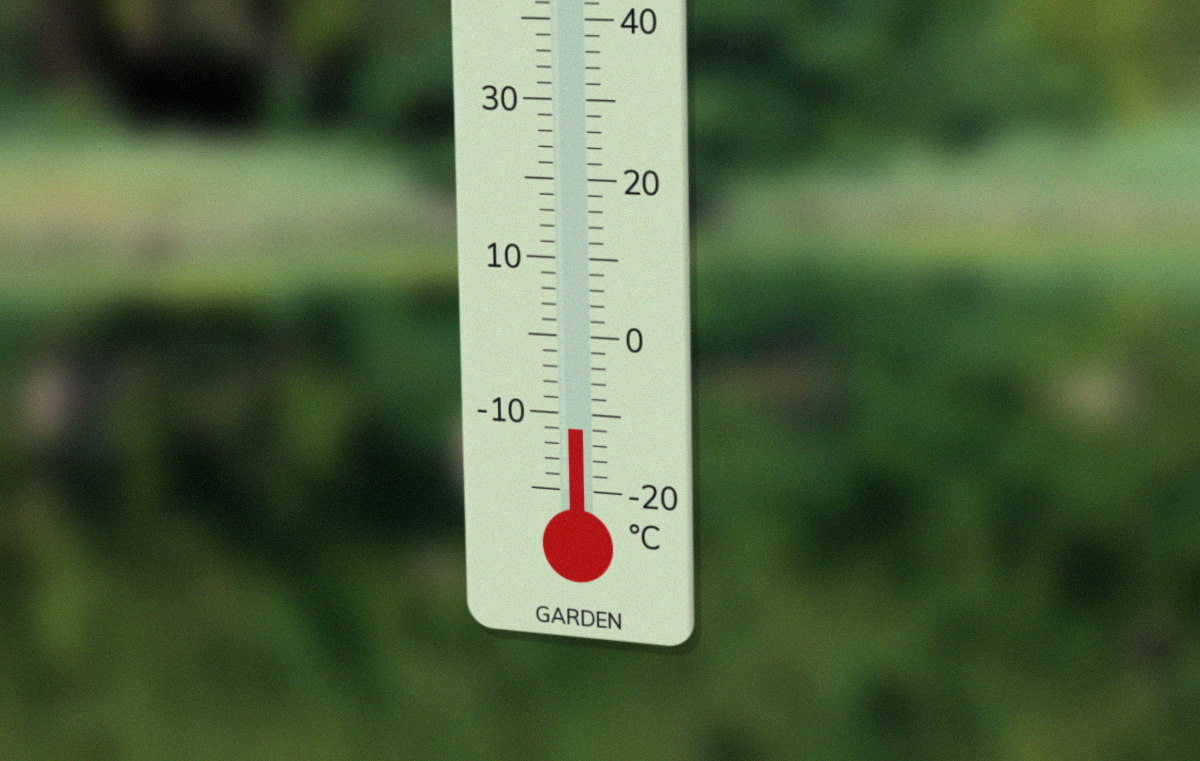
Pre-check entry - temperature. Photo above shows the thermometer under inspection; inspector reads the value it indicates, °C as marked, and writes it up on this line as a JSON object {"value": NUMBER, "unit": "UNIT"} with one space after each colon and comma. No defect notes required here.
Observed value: {"value": -12, "unit": "°C"}
